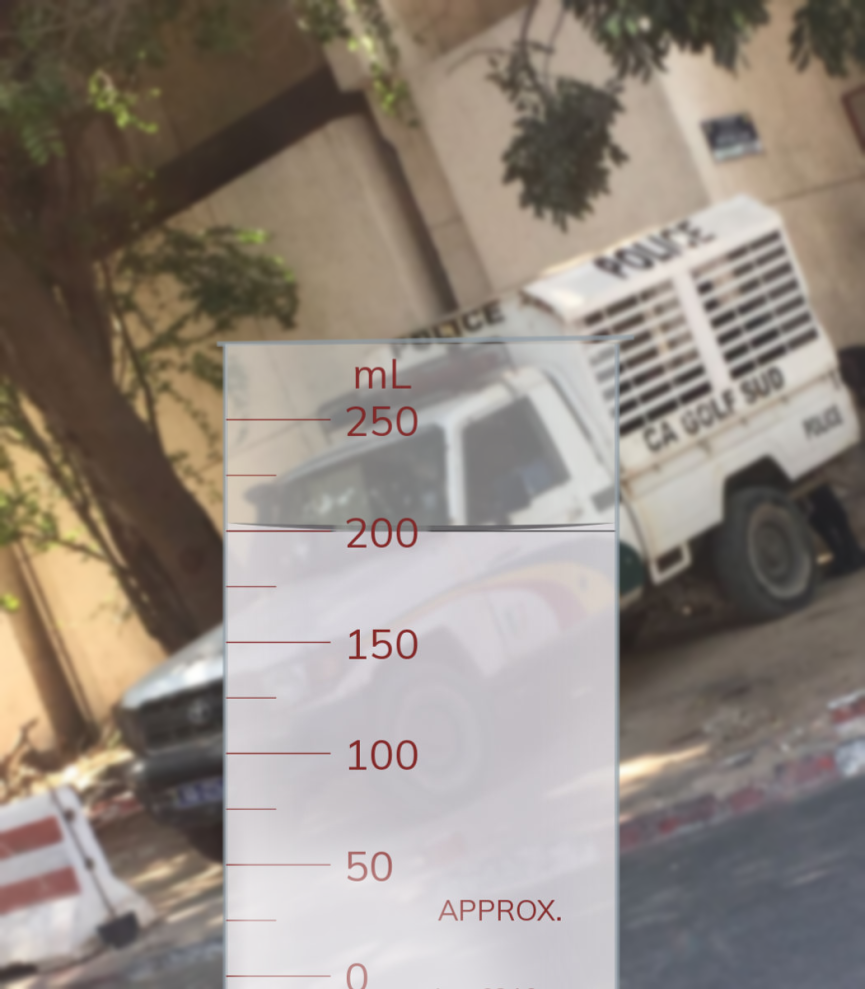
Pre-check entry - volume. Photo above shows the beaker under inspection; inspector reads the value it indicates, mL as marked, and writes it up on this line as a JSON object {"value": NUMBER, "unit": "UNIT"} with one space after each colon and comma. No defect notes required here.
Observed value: {"value": 200, "unit": "mL"}
